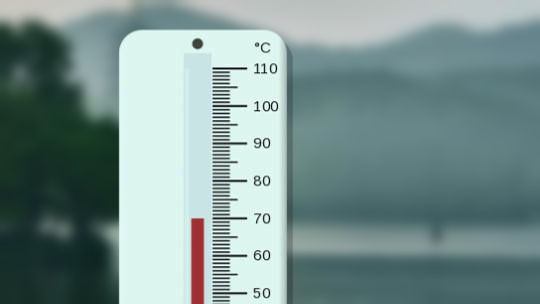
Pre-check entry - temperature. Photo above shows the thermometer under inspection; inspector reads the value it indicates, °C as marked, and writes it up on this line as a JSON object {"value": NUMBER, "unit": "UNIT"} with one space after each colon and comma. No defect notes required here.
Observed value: {"value": 70, "unit": "°C"}
